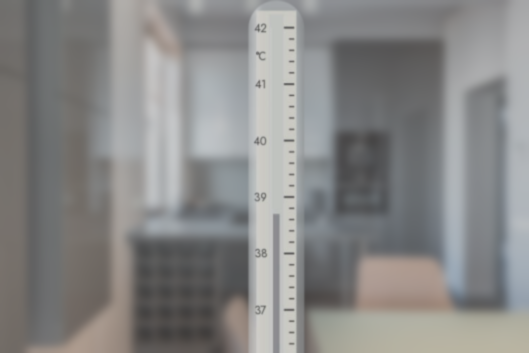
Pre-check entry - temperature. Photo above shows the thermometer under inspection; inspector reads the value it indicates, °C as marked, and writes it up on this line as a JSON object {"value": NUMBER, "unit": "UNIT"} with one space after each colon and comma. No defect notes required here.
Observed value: {"value": 38.7, "unit": "°C"}
